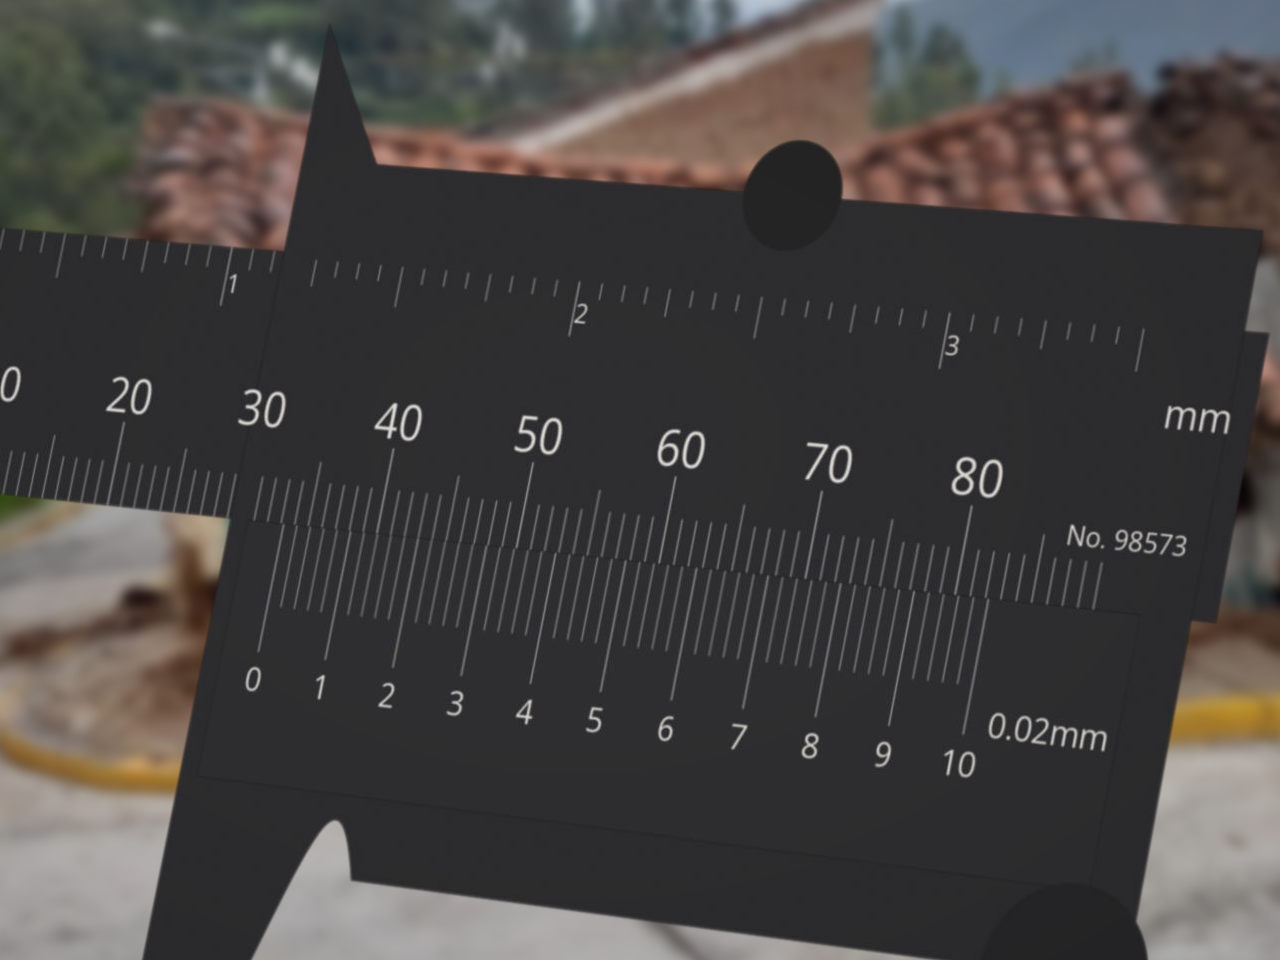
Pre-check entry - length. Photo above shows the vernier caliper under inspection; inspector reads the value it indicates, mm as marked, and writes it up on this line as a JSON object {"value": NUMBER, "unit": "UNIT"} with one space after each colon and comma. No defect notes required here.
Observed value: {"value": 33.2, "unit": "mm"}
